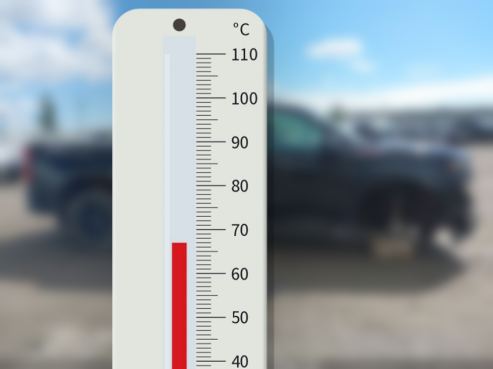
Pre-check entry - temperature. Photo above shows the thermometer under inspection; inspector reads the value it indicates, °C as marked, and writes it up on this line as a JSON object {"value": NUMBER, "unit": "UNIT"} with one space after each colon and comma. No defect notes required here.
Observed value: {"value": 67, "unit": "°C"}
